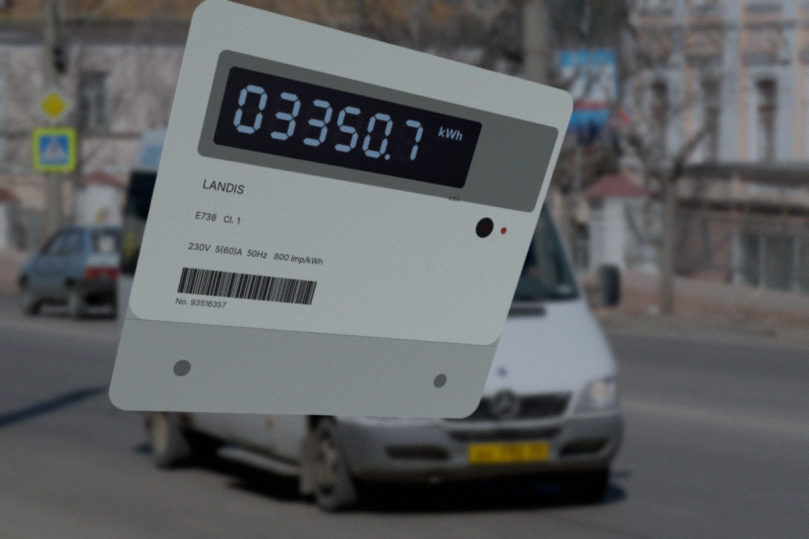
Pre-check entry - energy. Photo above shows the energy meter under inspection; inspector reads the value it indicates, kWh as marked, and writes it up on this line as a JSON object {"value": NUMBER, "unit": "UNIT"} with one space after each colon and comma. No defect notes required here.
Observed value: {"value": 3350.7, "unit": "kWh"}
